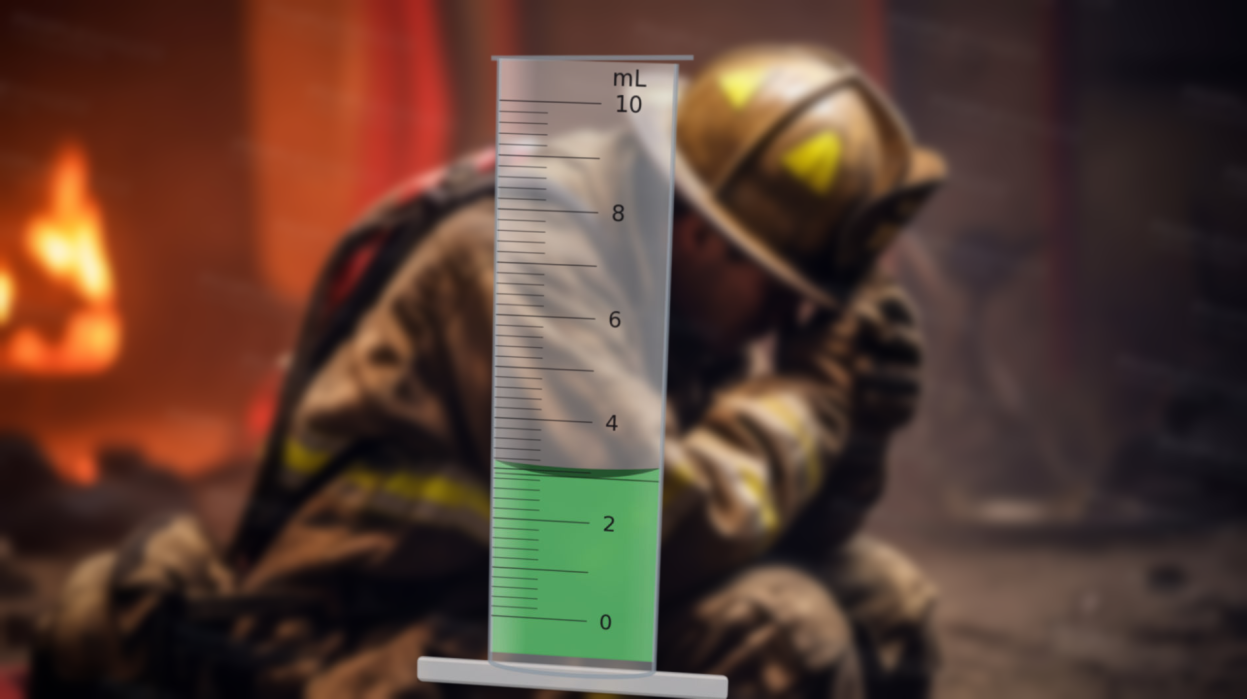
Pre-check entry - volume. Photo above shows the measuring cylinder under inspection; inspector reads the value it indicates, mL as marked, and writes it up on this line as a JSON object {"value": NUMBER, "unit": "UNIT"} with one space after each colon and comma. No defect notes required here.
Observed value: {"value": 2.9, "unit": "mL"}
